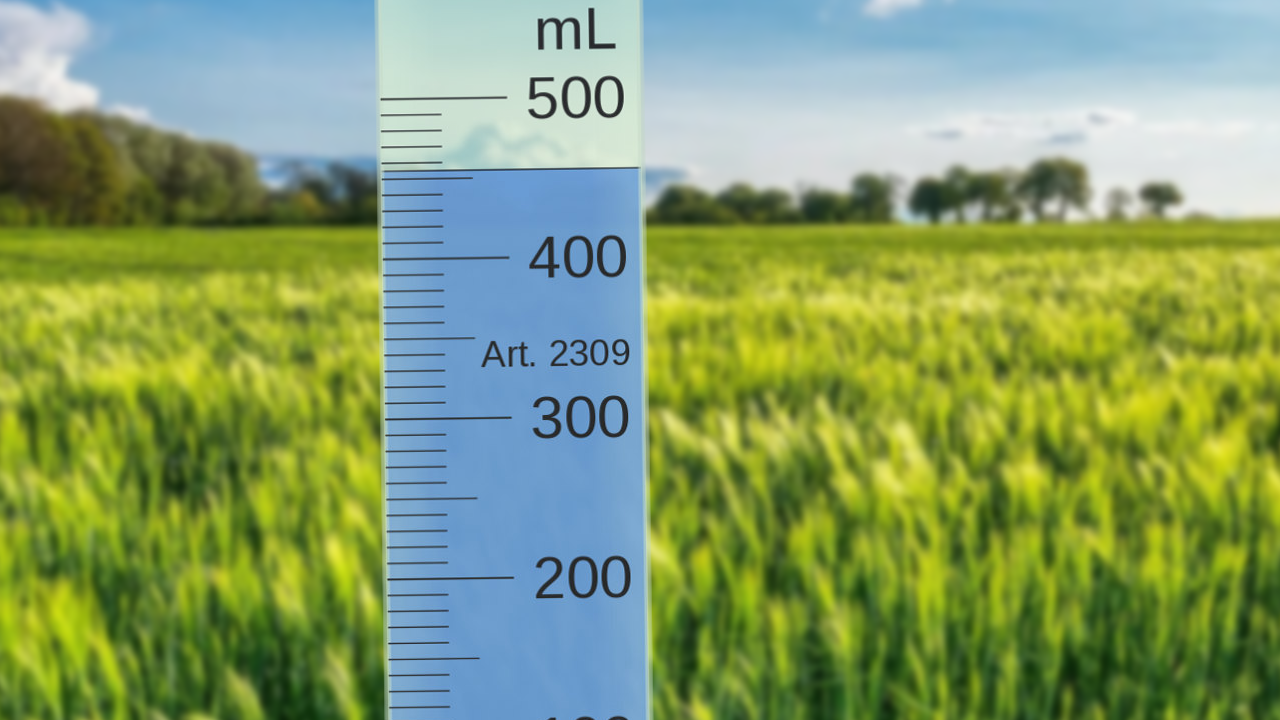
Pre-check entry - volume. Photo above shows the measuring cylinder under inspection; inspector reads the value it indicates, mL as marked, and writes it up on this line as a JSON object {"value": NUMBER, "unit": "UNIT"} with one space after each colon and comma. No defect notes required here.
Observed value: {"value": 455, "unit": "mL"}
